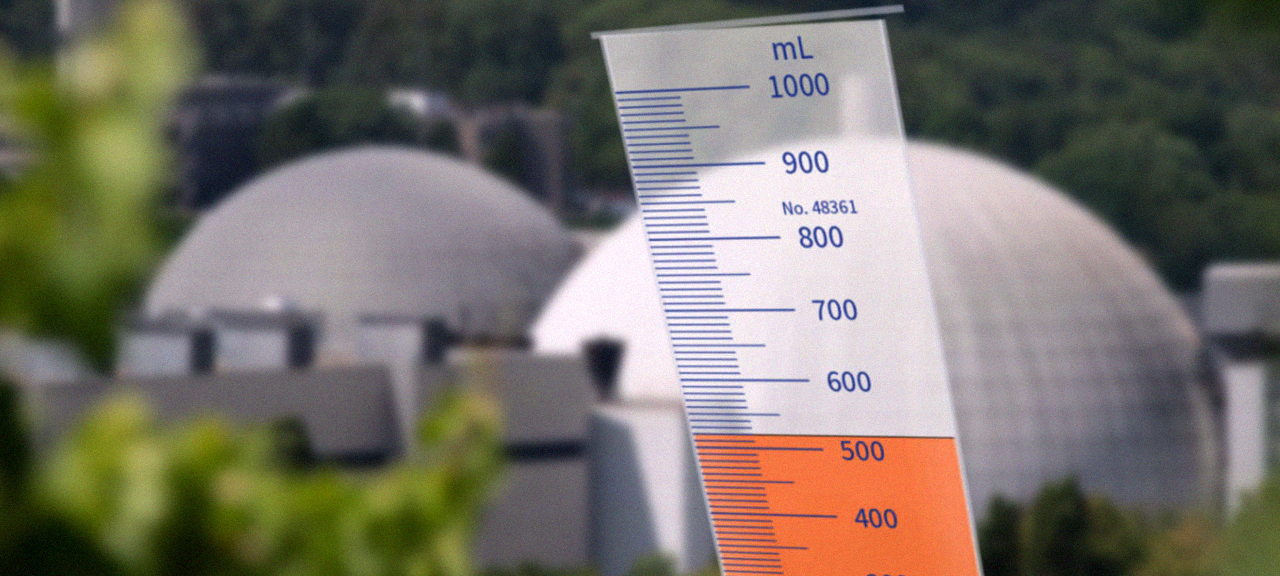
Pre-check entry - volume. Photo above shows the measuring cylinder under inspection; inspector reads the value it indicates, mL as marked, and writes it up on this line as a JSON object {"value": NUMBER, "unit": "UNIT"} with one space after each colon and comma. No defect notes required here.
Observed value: {"value": 520, "unit": "mL"}
